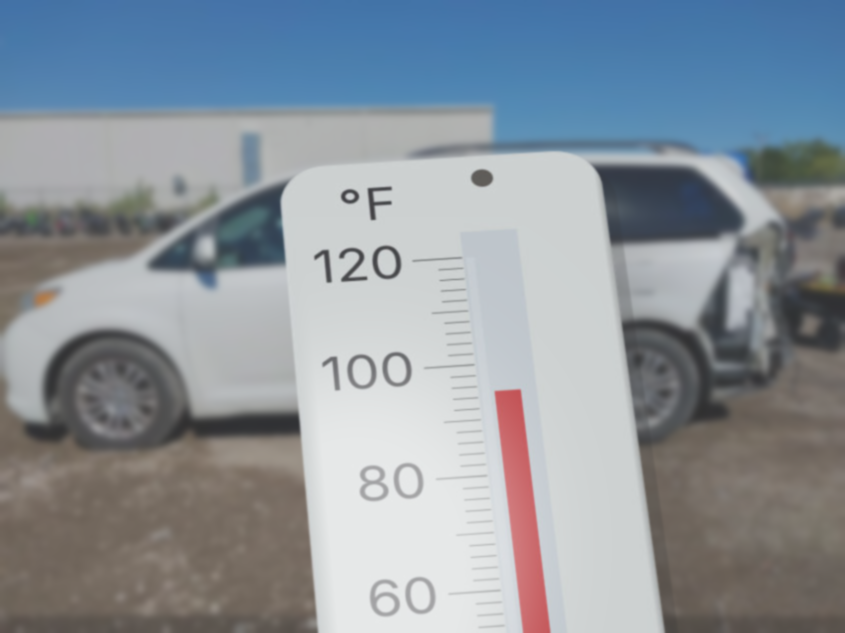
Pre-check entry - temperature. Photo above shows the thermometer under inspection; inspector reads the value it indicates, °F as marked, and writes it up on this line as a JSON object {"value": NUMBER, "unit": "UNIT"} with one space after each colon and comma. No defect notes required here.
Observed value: {"value": 95, "unit": "°F"}
